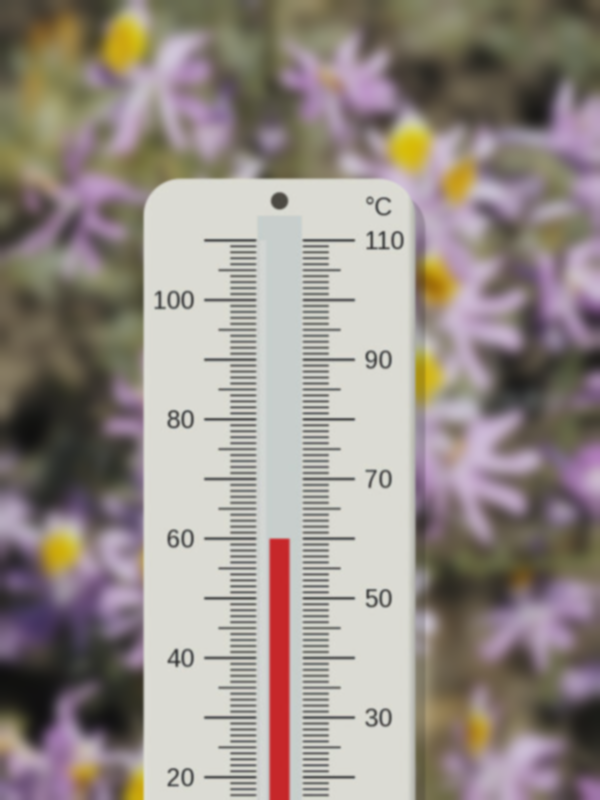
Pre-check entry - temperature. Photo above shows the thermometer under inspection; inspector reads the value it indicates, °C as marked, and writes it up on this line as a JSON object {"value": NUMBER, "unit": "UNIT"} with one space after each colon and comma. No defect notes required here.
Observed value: {"value": 60, "unit": "°C"}
